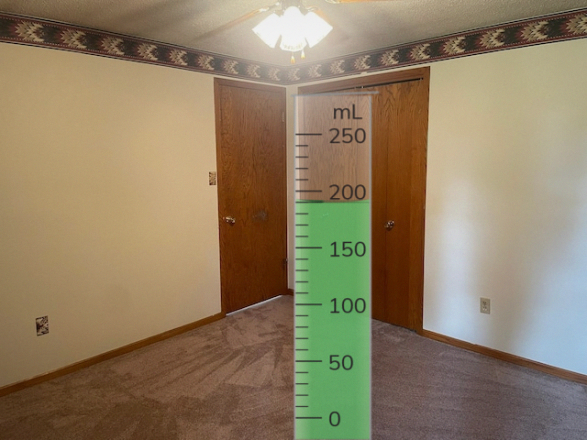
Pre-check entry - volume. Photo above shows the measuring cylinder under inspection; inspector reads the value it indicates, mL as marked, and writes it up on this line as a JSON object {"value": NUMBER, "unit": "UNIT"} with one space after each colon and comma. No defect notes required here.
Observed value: {"value": 190, "unit": "mL"}
